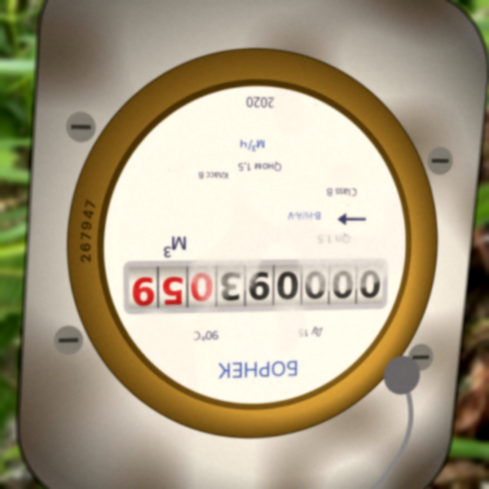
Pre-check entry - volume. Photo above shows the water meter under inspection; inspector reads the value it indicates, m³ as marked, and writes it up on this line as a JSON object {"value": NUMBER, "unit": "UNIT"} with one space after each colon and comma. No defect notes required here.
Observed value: {"value": 93.059, "unit": "m³"}
